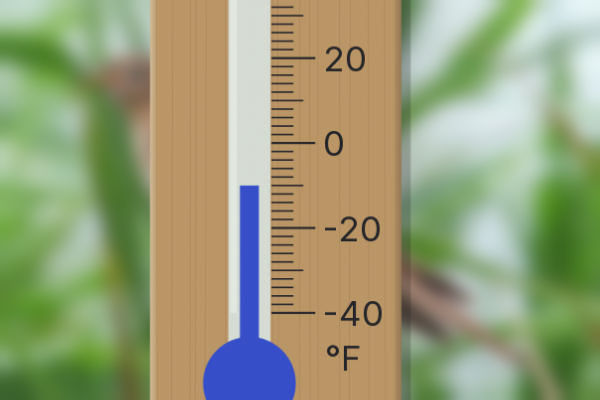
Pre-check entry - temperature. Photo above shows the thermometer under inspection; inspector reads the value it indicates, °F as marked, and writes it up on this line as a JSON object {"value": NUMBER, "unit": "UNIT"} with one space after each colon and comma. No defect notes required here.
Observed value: {"value": -10, "unit": "°F"}
